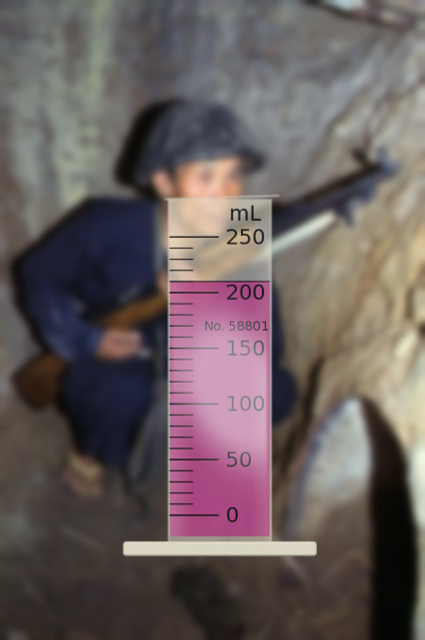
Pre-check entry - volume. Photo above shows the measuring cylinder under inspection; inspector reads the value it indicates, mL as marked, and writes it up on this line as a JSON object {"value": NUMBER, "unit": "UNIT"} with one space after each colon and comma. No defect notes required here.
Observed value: {"value": 210, "unit": "mL"}
